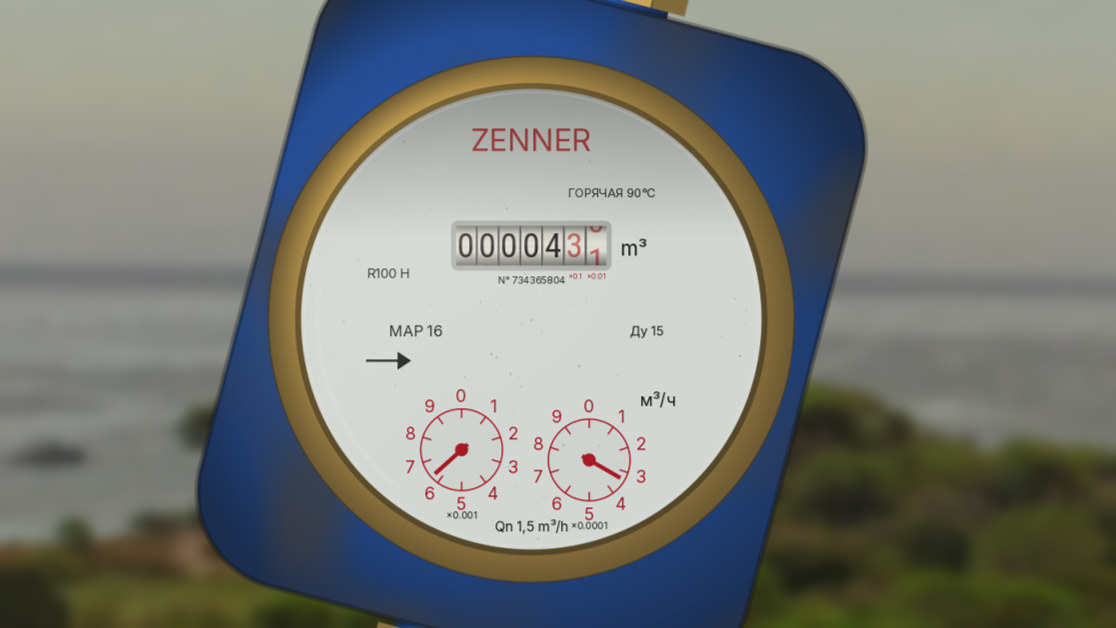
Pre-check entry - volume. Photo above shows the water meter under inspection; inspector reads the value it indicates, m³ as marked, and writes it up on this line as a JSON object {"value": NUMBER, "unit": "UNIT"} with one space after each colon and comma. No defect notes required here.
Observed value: {"value": 4.3063, "unit": "m³"}
